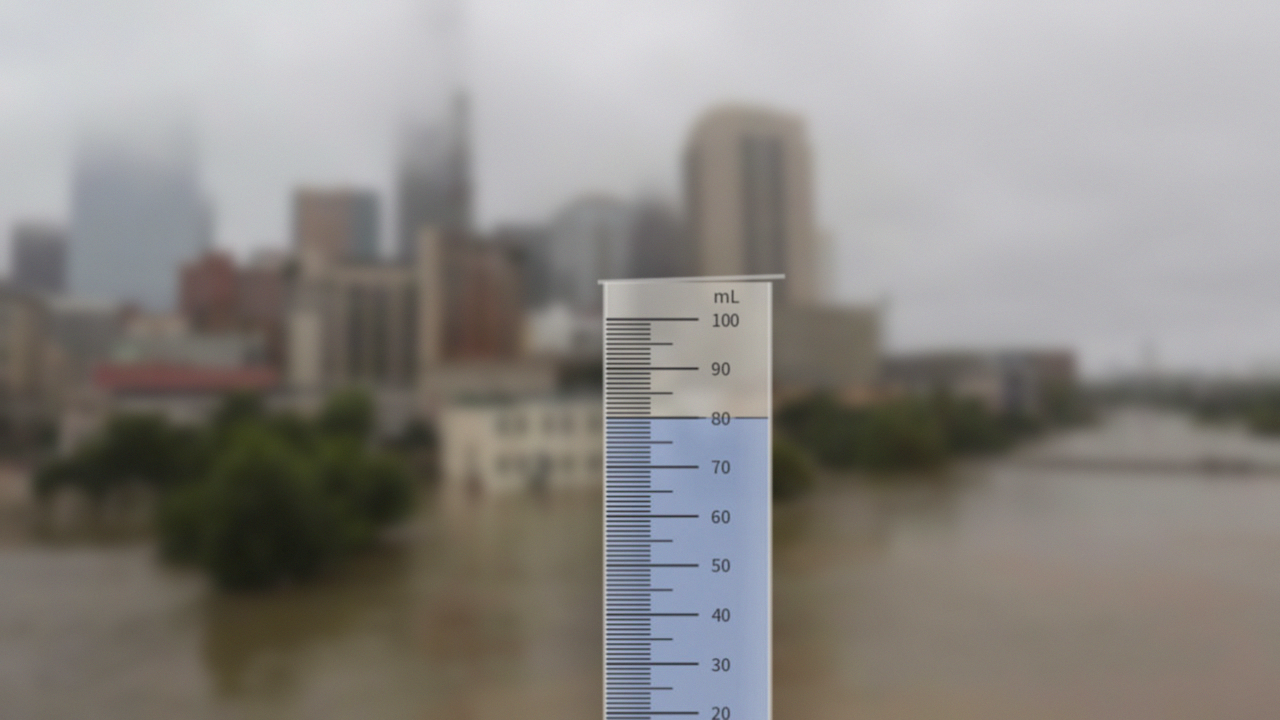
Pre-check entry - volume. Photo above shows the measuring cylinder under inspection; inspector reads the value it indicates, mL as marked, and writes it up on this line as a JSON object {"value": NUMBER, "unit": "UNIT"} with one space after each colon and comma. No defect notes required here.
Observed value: {"value": 80, "unit": "mL"}
